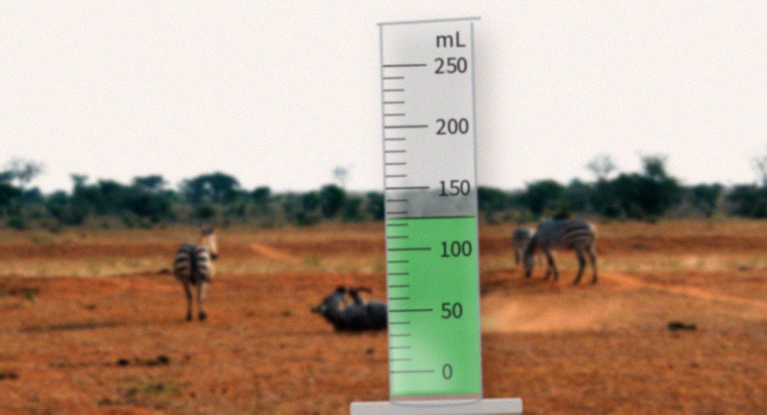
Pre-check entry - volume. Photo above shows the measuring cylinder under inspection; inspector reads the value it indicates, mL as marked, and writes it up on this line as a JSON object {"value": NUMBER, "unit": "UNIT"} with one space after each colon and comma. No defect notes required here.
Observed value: {"value": 125, "unit": "mL"}
